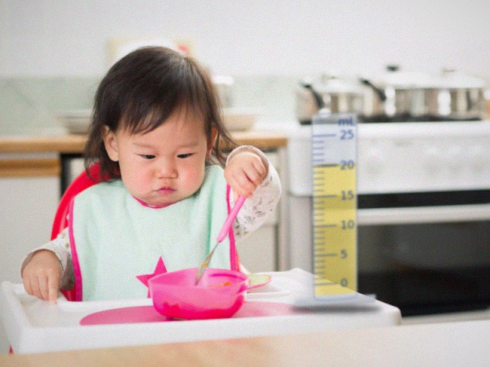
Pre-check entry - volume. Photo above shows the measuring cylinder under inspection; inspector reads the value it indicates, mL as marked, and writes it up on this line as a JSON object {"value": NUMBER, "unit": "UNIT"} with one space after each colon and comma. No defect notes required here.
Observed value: {"value": 20, "unit": "mL"}
